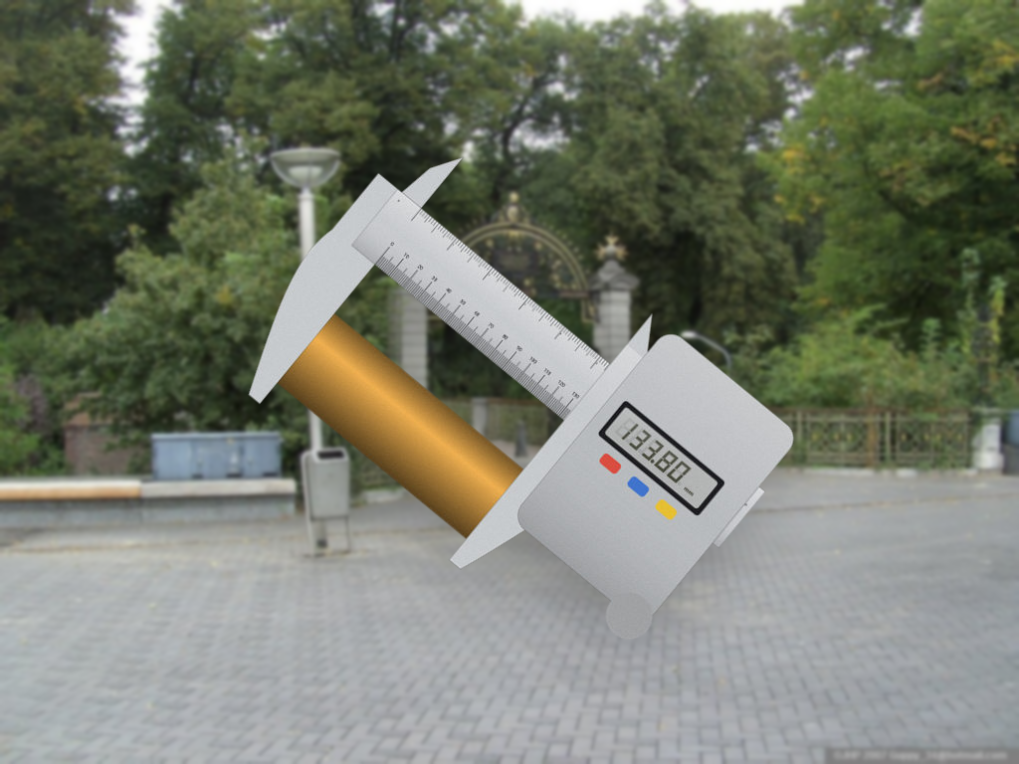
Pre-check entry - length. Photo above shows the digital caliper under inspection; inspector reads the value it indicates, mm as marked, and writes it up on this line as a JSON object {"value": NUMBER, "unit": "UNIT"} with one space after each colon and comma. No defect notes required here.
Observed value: {"value": 133.80, "unit": "mm"}
